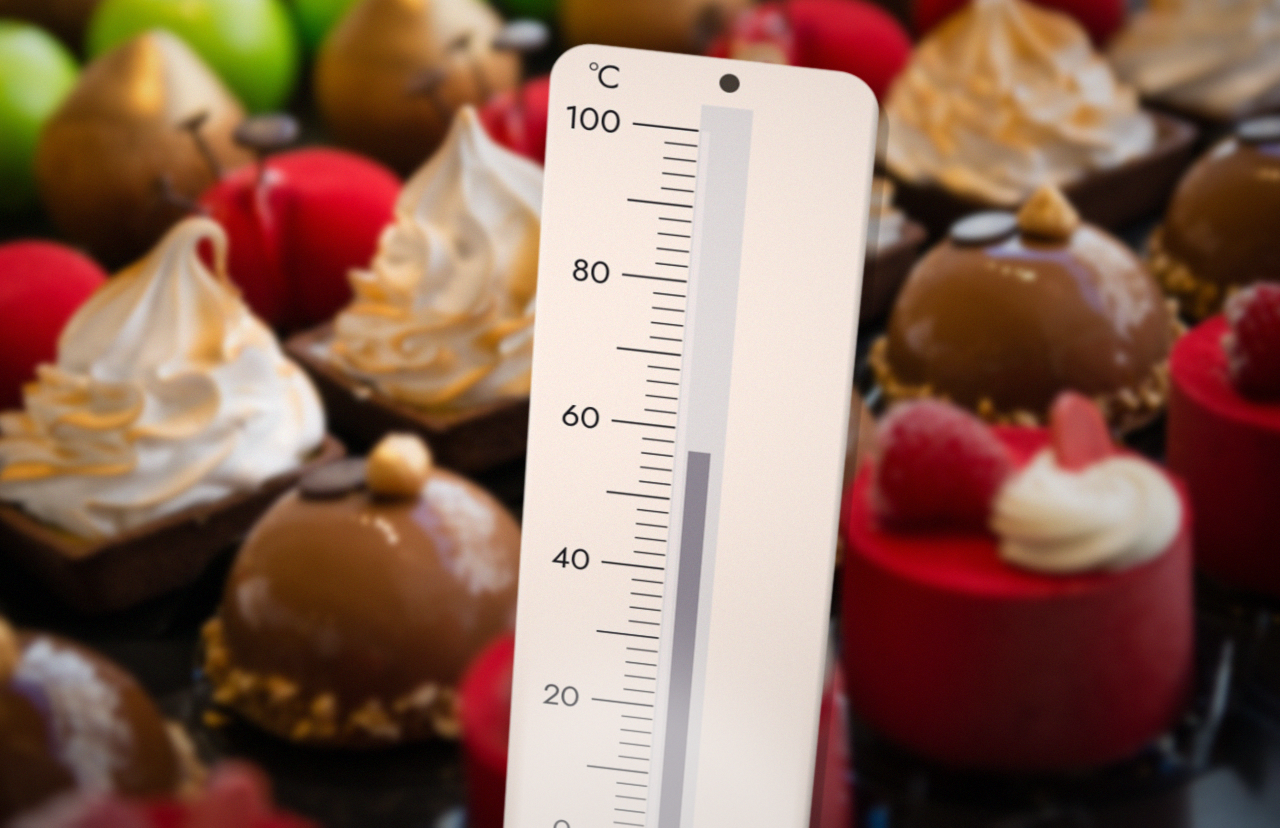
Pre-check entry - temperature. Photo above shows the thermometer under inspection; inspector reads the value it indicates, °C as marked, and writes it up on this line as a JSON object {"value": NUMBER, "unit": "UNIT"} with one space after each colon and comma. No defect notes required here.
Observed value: {"value": 57, "unit": "°C"}
